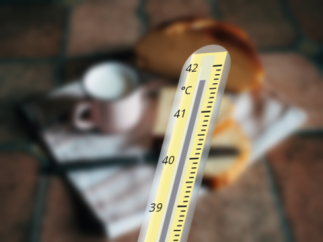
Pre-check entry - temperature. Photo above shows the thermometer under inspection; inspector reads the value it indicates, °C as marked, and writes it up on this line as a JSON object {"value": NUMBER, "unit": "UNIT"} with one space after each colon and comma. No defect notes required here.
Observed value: {"value": 41.7, "unit": "°C"}
